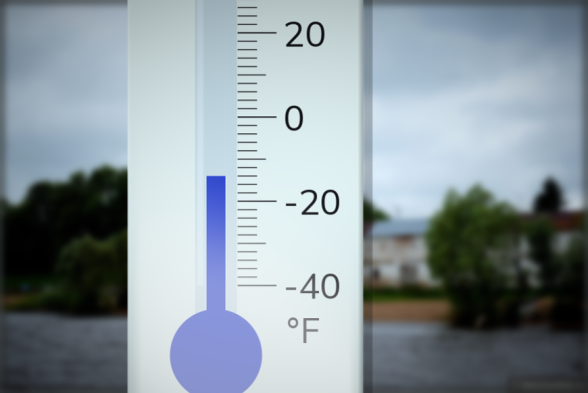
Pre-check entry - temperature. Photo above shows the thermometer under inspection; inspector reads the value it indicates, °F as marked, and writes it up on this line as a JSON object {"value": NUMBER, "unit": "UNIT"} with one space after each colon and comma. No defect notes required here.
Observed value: {"value": -14, "unit": "°F"}
